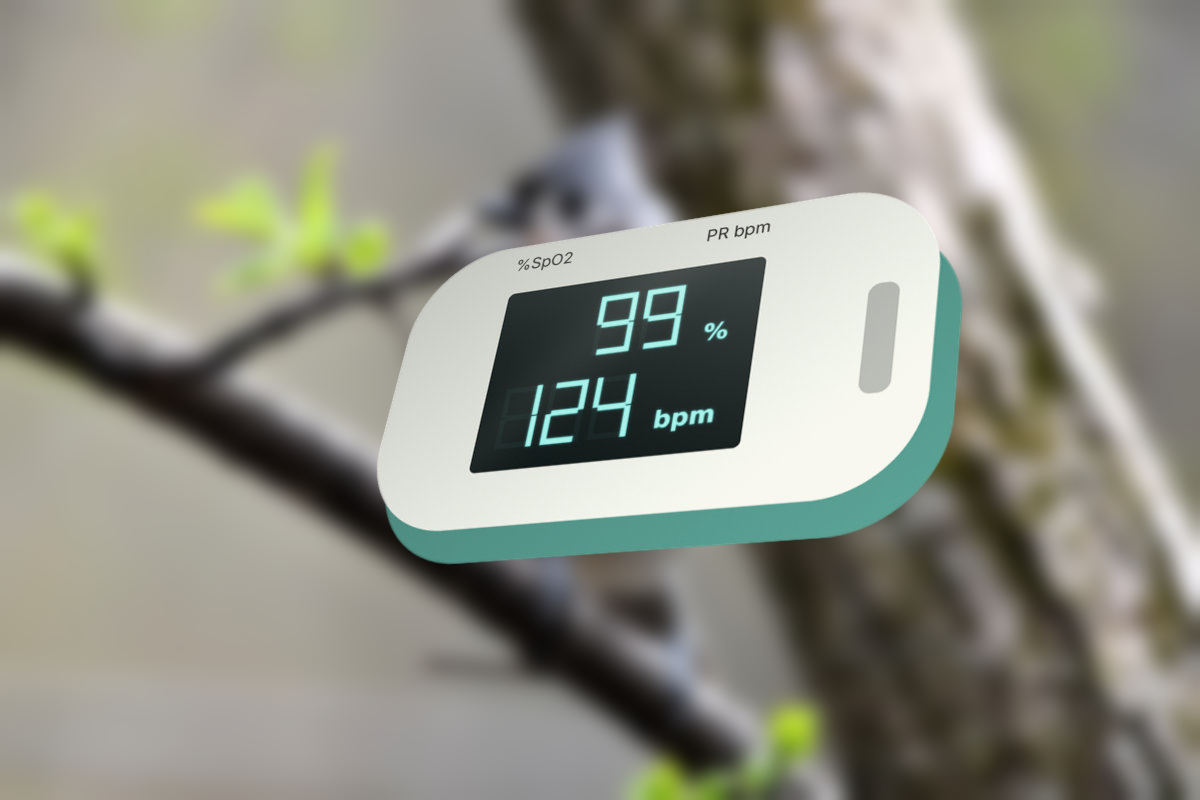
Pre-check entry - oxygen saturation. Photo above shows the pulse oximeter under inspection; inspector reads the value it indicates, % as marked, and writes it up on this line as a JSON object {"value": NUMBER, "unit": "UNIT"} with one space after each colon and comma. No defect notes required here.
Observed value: {"value": 99, "unit": "%"}
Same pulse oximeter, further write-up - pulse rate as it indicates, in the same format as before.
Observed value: {"value": 124, "unit": "bpm"}
